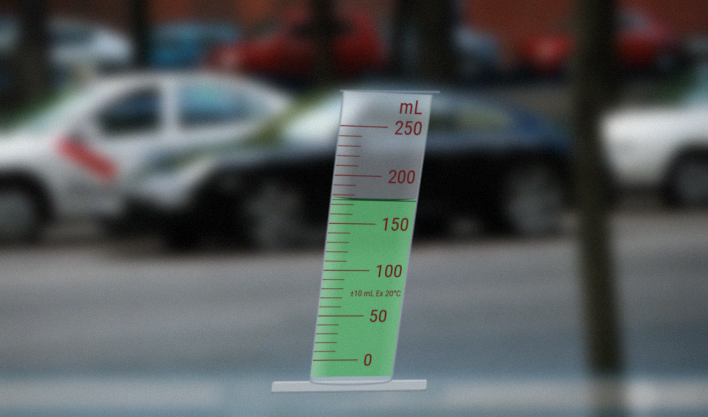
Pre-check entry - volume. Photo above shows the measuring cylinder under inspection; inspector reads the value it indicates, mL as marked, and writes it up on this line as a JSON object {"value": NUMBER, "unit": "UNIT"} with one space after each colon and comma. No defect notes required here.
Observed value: {"value": 175, "unit": "mL"}
